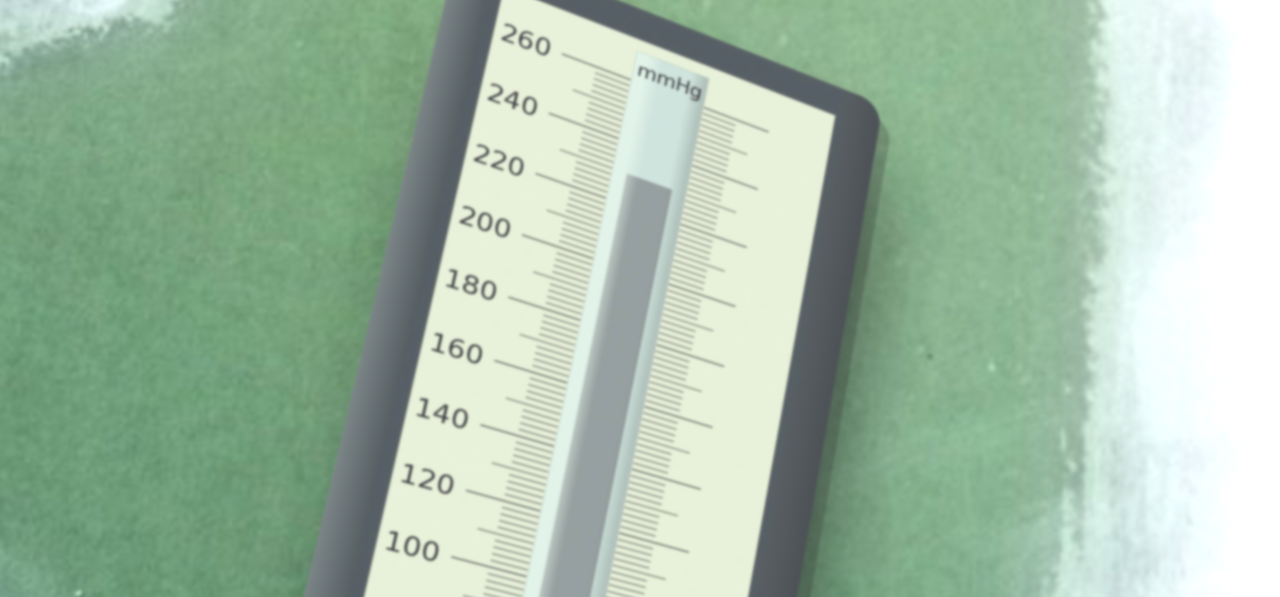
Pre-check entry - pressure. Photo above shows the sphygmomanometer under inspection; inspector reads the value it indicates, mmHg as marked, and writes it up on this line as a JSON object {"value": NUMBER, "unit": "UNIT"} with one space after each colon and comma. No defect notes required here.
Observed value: {"value": 230, "unit": "mmHg"}
